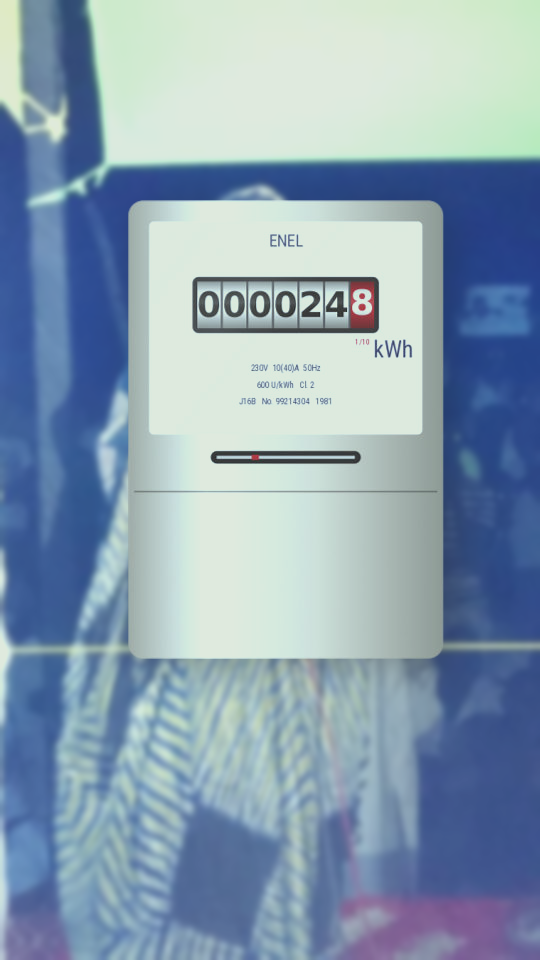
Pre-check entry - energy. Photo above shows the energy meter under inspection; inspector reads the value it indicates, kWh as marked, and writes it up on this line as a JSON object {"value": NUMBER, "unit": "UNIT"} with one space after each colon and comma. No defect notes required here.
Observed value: {"value": 24.8, "unit": "kWh"}
